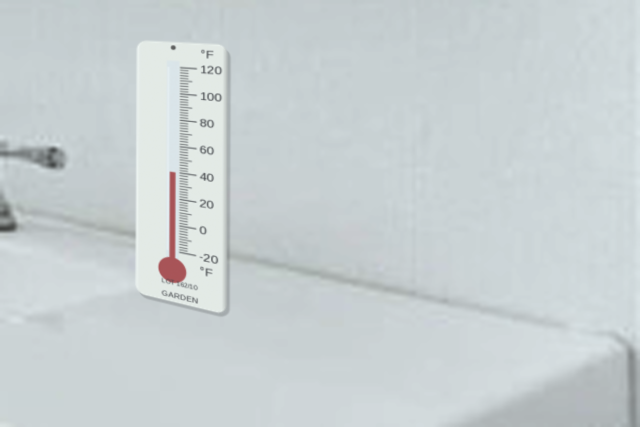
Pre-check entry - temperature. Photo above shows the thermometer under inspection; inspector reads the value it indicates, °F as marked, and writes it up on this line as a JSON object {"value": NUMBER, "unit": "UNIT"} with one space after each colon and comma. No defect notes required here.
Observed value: {"value": 40, "unit": "°F"}
